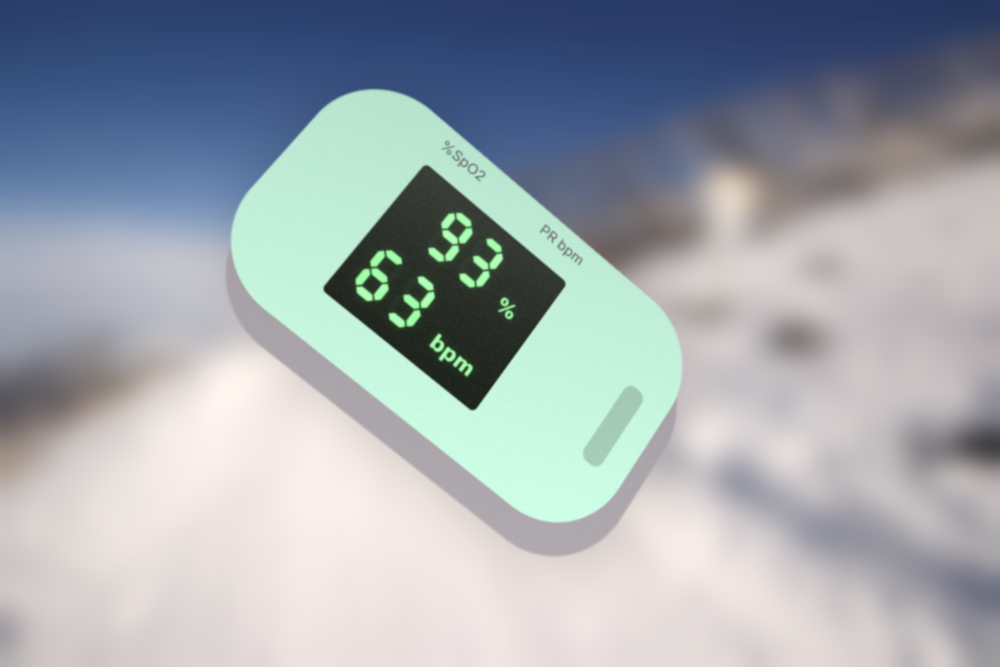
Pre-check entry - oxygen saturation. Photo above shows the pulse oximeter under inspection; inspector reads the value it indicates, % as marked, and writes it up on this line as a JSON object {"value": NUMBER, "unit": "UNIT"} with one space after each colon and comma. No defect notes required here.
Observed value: {"value": 93, "unit": "%"}
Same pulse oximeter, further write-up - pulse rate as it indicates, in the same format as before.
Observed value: {"value": 63, "unit": "bpm"}
